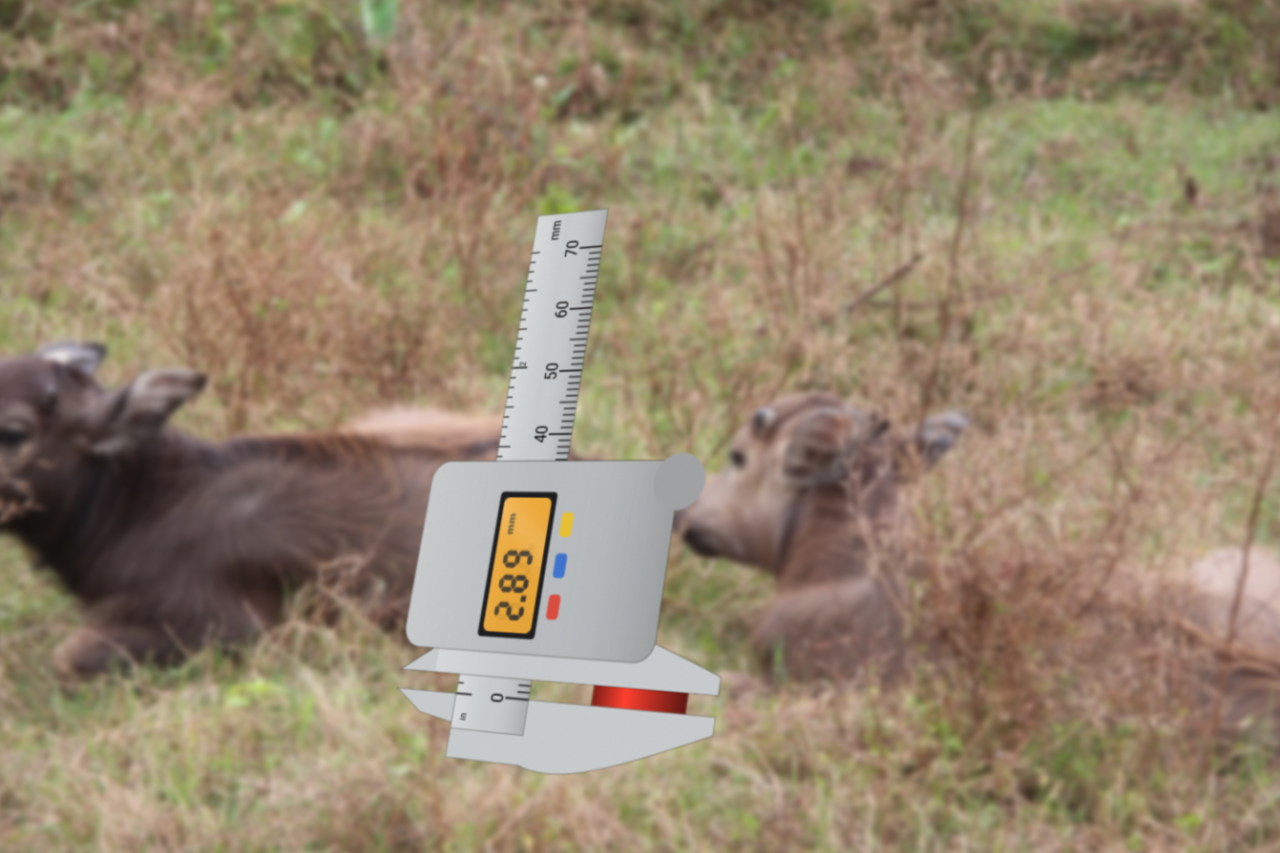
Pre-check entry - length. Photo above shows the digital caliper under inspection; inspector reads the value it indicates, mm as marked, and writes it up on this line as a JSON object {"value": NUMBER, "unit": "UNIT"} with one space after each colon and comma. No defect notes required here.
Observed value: {"value": 2.89, "unit": "mm"}
